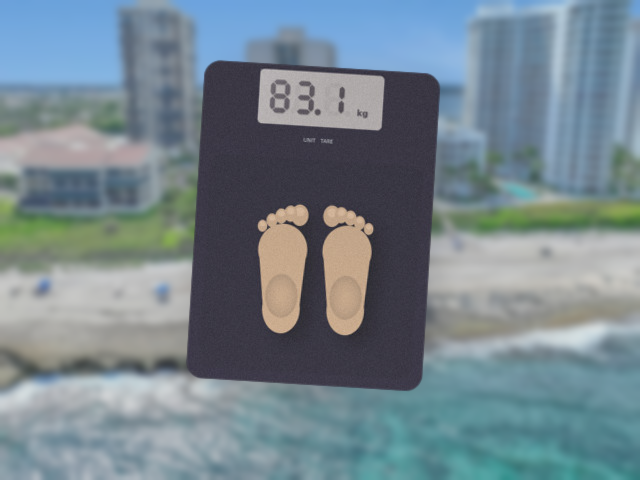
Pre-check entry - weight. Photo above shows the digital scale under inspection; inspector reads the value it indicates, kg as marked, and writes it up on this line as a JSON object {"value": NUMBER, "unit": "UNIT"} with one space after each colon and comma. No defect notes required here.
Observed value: {"value": 83.1, "unit": "kg"}
